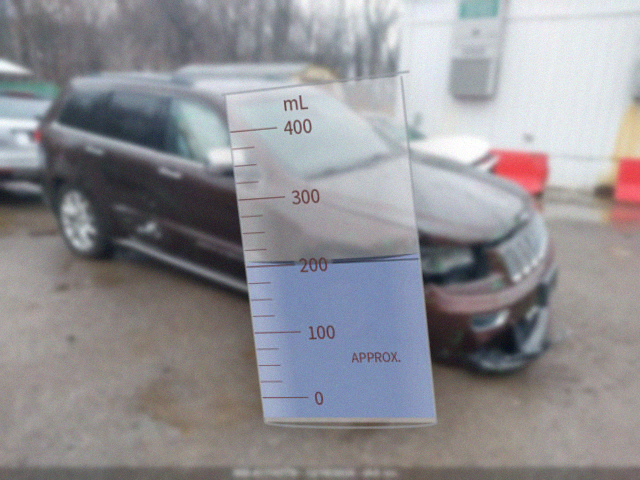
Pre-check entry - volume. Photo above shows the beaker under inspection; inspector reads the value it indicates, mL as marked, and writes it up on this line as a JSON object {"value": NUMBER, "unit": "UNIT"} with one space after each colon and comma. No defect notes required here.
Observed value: {"value": 200, "unit": "mL"}
